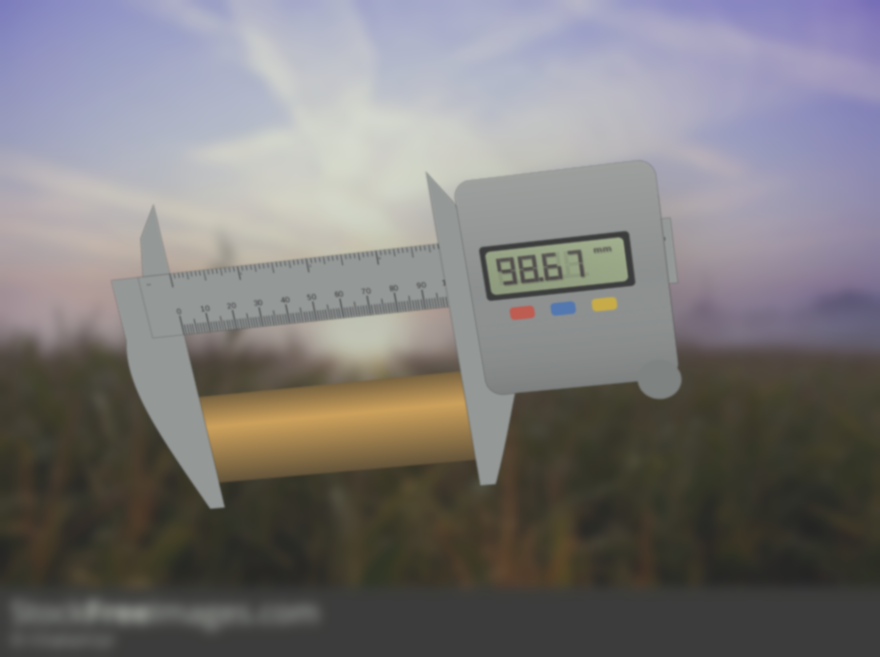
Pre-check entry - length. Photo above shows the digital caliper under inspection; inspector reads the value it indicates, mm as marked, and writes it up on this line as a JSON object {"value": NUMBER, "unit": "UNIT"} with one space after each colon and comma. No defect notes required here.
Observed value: {"value": 98.67, "unit": "mm"}
